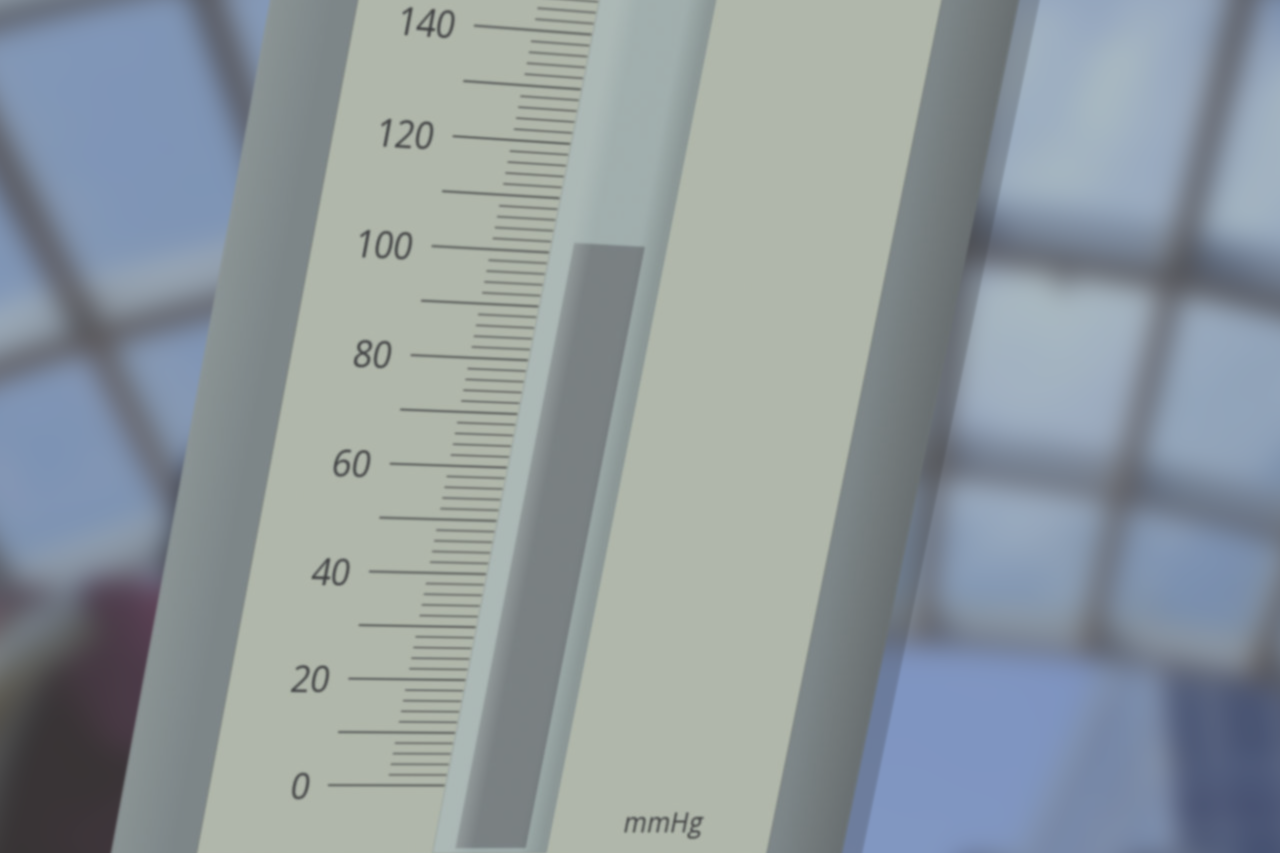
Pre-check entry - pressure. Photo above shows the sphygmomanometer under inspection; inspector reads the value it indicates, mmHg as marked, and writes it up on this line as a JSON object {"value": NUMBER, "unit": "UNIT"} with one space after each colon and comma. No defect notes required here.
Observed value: {"value": 102, "unit": "mmHg"}
